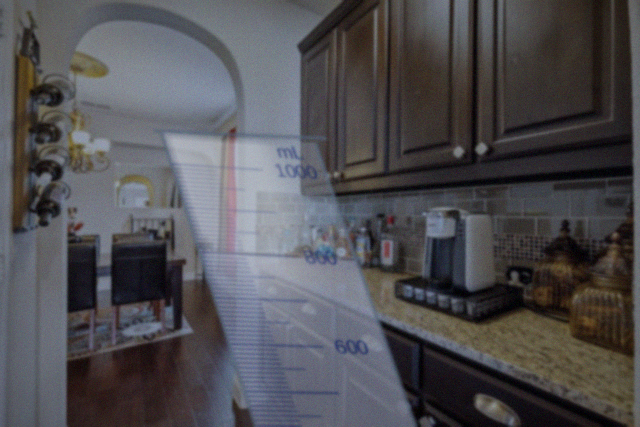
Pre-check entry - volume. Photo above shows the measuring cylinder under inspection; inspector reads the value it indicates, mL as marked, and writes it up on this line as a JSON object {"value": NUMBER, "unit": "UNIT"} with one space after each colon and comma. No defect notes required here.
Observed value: {"value": 800, "unit": "mL"}
